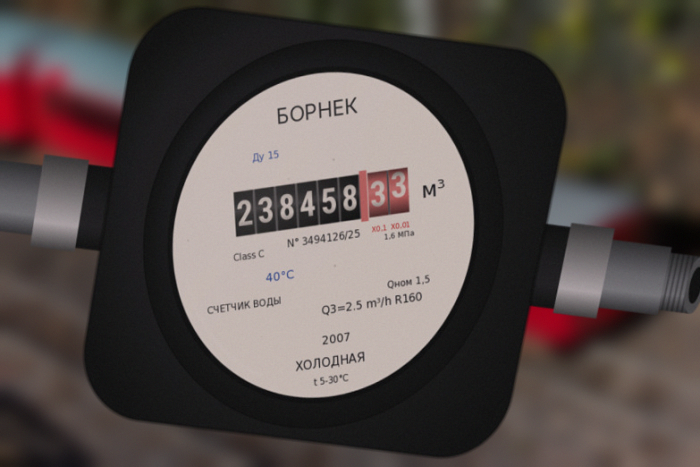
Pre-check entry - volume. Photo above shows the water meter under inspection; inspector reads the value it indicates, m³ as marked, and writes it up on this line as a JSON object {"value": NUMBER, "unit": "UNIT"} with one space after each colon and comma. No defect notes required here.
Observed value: {"value": 238458.33, "unit": "m³"}
